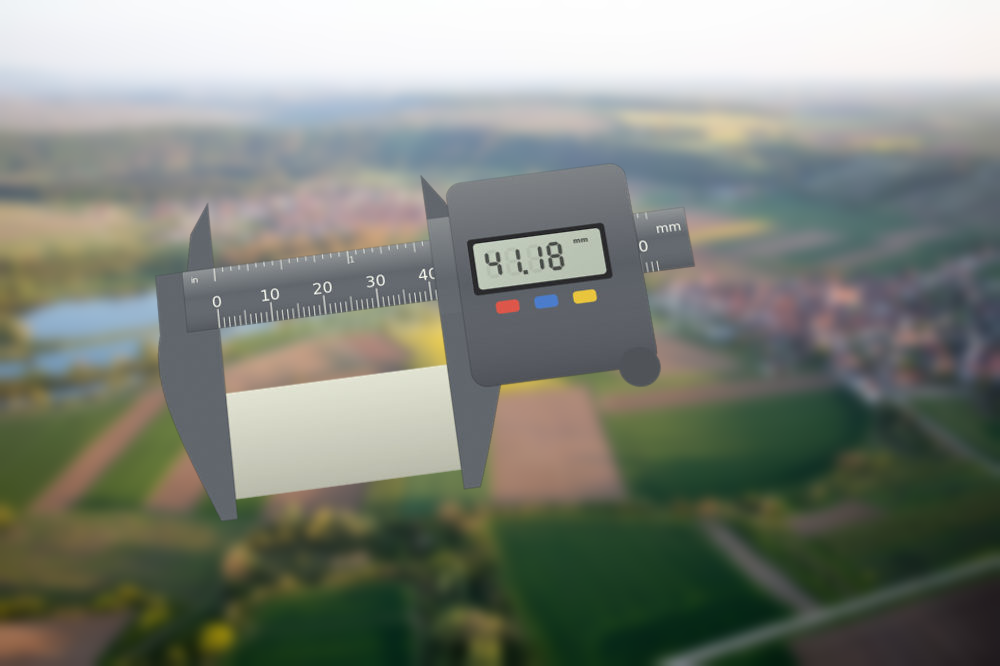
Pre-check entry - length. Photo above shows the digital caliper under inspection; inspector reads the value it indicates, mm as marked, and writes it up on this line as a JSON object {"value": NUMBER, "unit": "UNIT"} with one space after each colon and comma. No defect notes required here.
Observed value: {"value": 41.18, "unit": "mm"}
